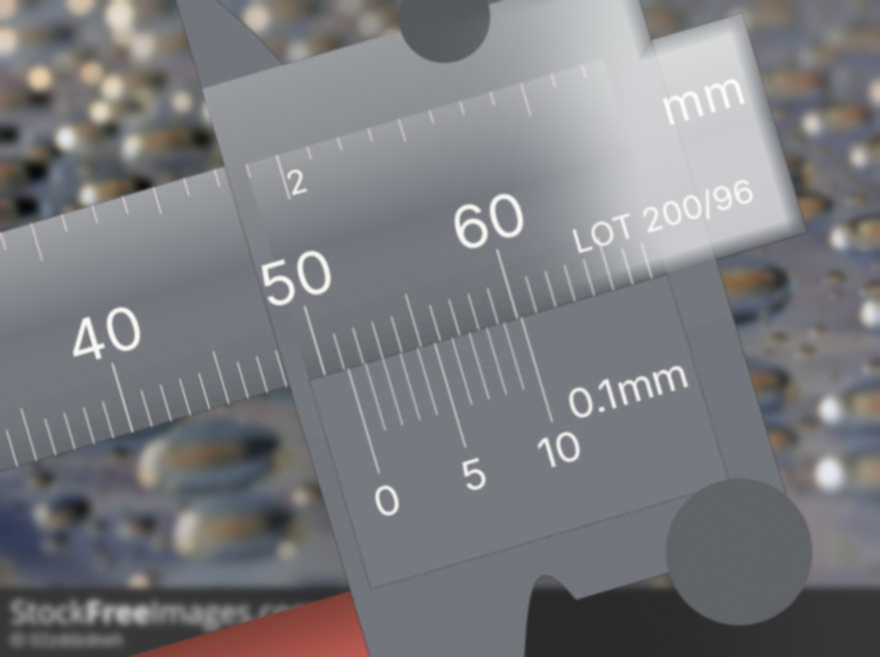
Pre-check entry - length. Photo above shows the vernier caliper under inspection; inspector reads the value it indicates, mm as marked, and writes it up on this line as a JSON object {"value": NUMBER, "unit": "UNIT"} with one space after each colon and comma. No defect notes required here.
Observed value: {"value": 51.2, "unit": "mm"}
